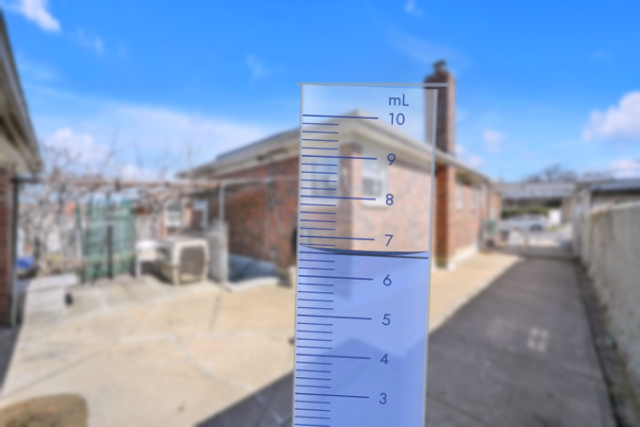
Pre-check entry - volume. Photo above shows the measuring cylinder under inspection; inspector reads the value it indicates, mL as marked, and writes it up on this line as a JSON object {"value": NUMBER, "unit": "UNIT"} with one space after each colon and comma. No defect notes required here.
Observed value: {"value": 6.6, "unit": "mL"}
